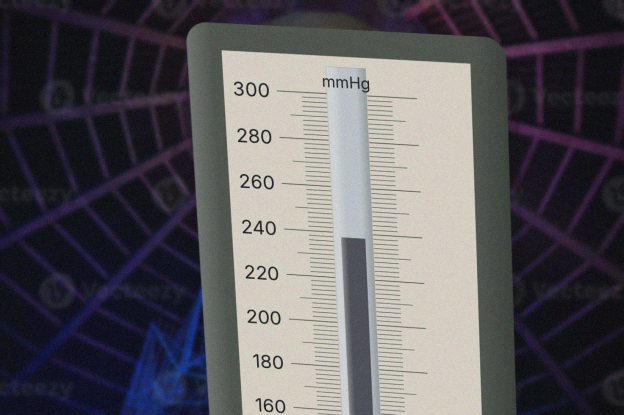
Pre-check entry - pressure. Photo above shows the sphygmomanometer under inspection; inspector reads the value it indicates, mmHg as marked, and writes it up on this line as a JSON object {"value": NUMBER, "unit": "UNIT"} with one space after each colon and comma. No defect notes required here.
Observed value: {"value": 238, "unit": "mmHg"}
